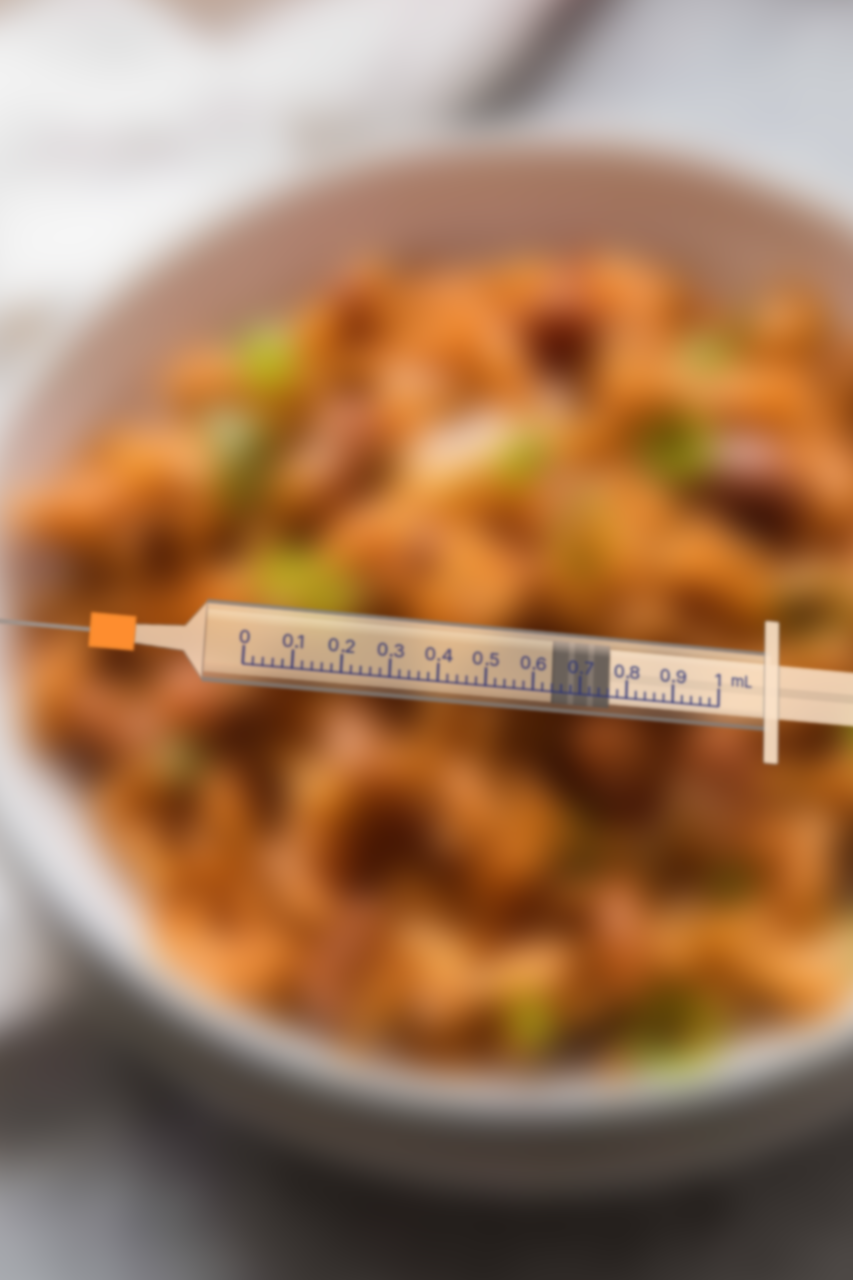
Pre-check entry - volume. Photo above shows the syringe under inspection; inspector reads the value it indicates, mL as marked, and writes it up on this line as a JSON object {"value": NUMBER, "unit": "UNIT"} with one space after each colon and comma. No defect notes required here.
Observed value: {"value": 0.64, "unit": "mL"}
